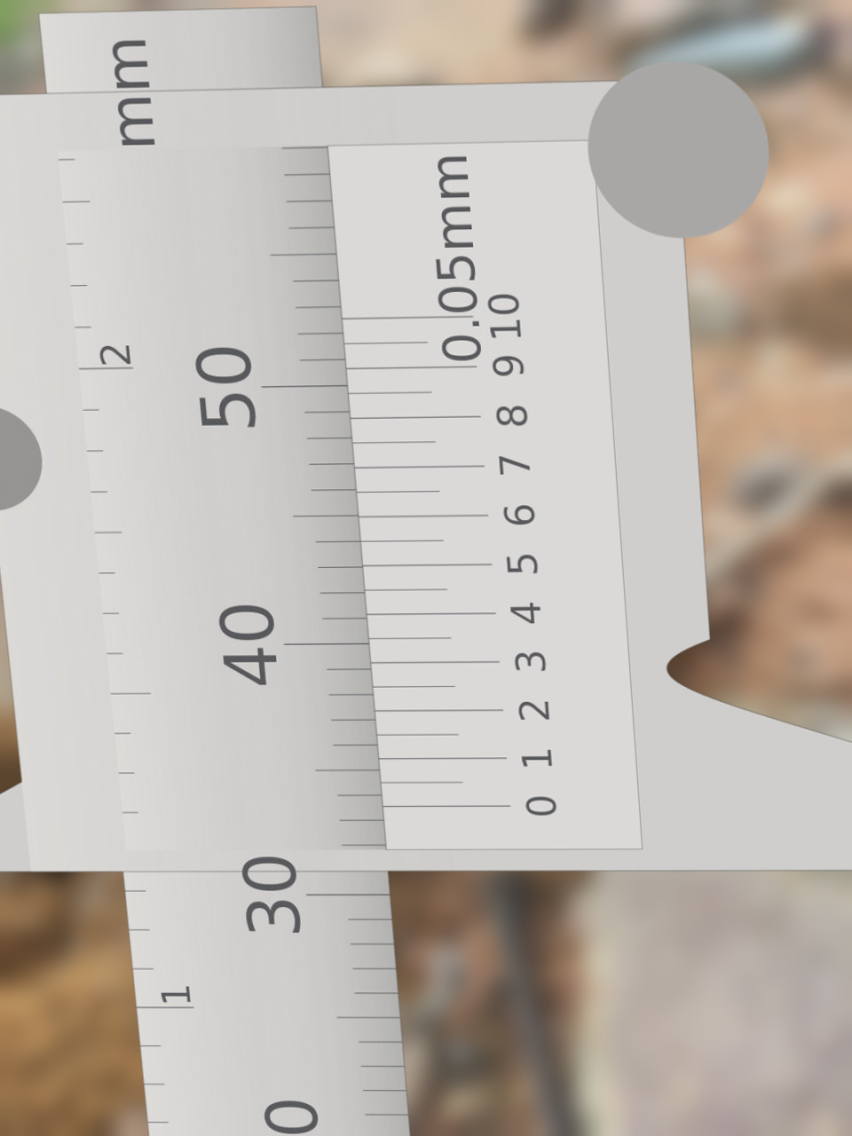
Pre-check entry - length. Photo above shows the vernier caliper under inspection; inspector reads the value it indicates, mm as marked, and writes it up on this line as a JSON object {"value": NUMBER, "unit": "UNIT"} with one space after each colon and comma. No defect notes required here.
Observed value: {"value": 33.55, "unit": "mm"}
